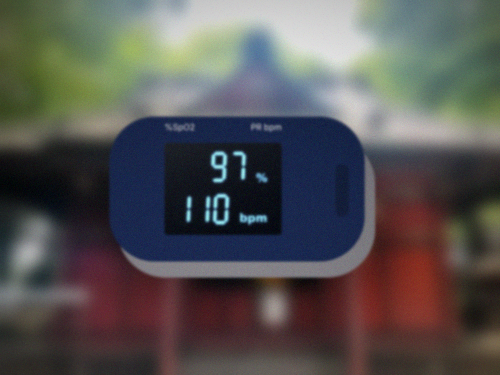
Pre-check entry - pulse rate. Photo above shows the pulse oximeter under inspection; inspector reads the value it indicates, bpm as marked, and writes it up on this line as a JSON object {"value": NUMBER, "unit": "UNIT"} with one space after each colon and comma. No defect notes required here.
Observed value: {"value": 110, "unit": "bpm"}
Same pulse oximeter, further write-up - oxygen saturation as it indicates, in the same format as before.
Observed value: {"value": 97, "unit": "%"}
